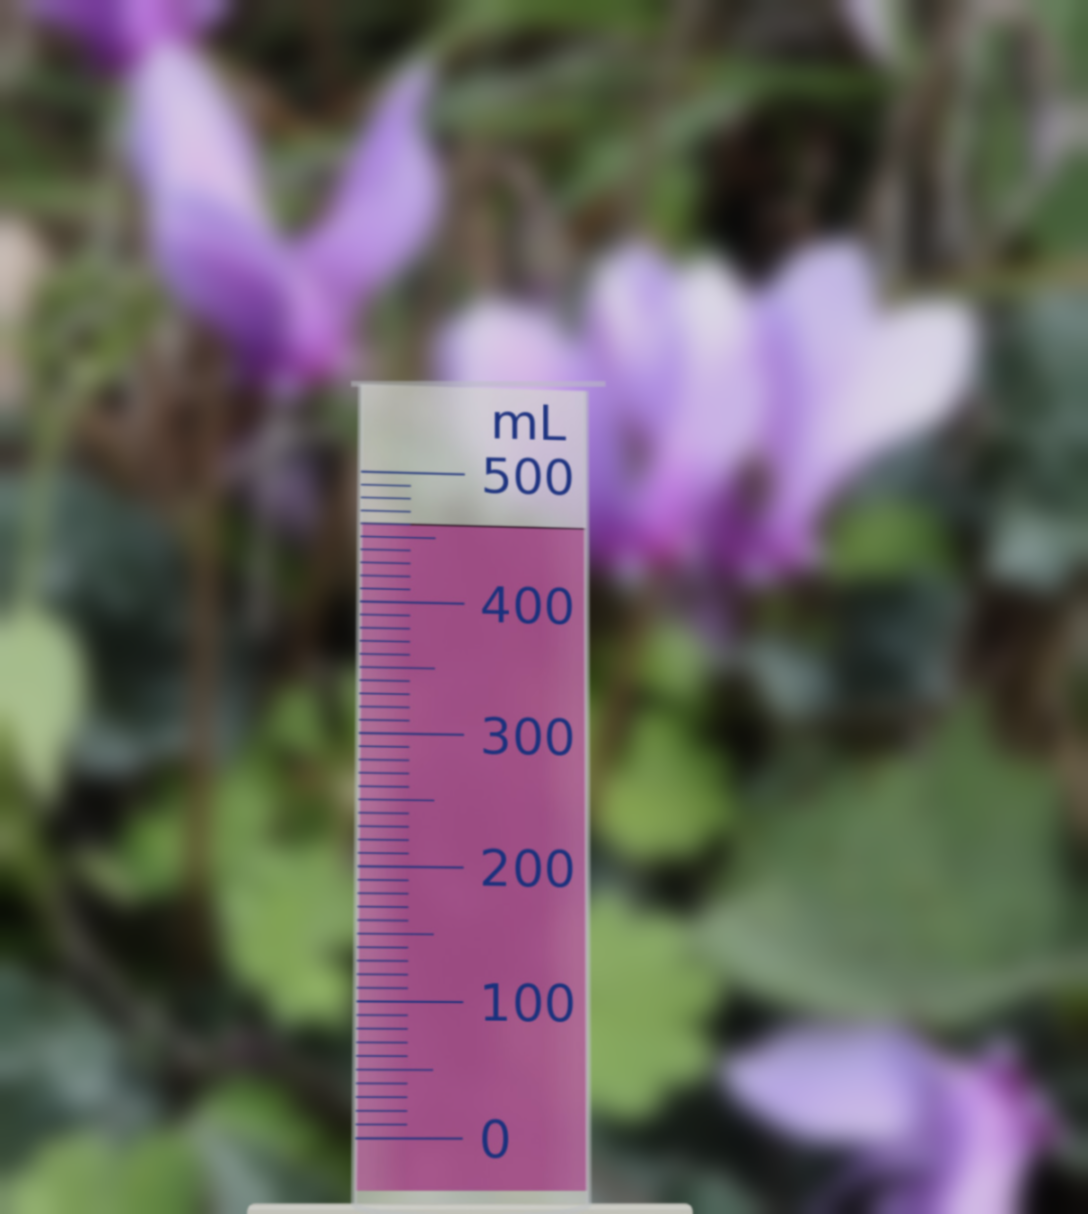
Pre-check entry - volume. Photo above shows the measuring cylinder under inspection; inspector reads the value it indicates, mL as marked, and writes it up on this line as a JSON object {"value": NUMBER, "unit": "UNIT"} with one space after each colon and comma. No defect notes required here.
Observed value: {"value": 460, "unit": "mL"}
